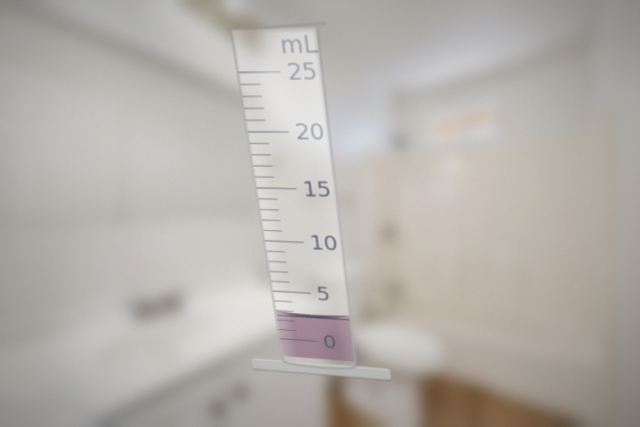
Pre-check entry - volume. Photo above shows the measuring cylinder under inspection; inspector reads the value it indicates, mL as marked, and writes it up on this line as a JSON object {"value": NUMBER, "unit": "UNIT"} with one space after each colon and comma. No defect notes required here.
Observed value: {"value": 2.5, "unit": "mL"}
